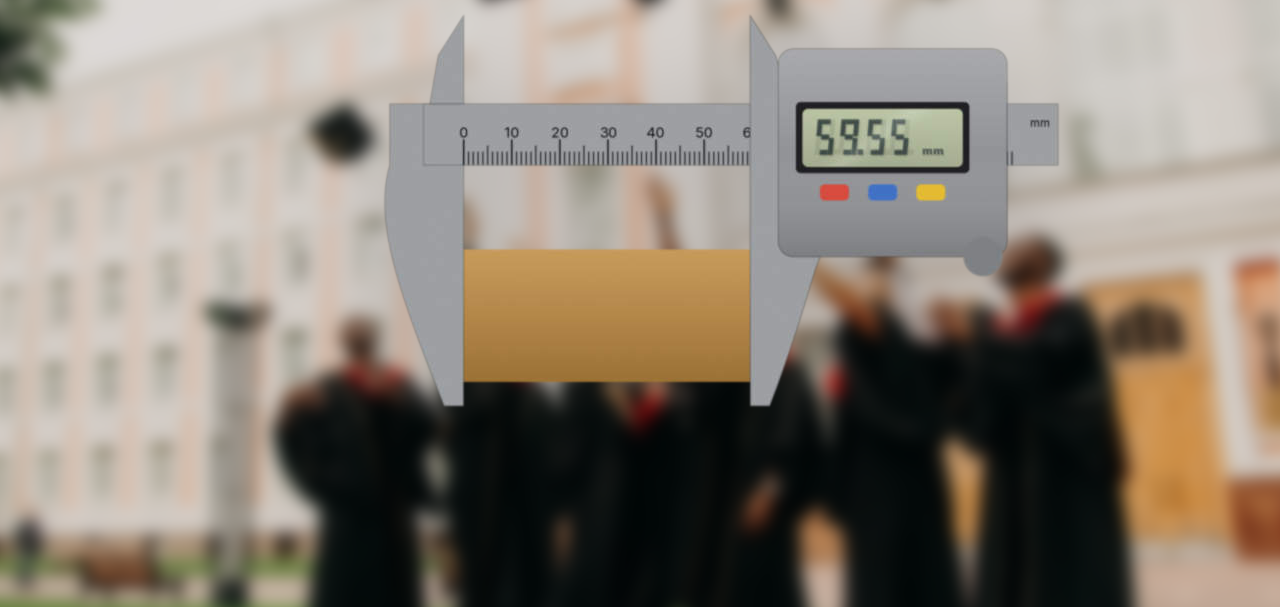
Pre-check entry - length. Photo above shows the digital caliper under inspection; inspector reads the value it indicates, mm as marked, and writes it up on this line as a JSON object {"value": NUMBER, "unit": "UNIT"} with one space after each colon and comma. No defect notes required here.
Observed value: {"value": 59.55, "unit": "mm"}
